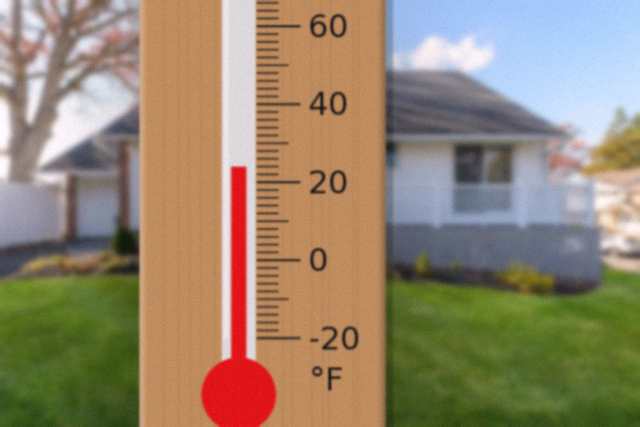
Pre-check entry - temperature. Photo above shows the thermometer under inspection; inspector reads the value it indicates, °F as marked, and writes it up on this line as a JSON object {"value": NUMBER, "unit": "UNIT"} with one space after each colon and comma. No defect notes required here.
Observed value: {"value": 24, "unit": "°F"}
